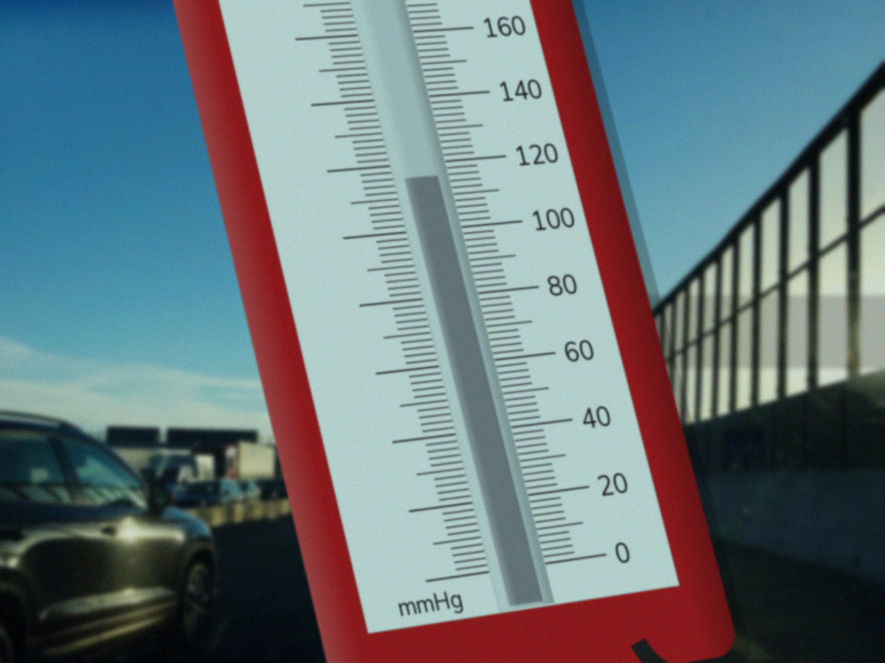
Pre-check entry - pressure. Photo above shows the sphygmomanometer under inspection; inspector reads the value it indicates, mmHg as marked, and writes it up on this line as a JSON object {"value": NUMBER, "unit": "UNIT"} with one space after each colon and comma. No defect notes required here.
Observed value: {"value": 116, "unit": "mmHg"}
